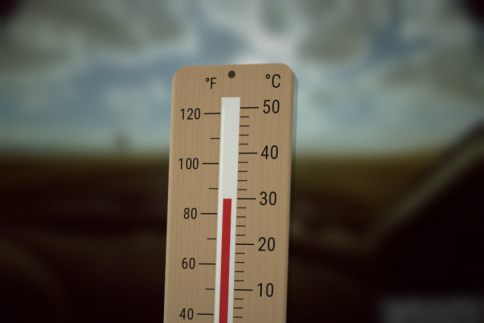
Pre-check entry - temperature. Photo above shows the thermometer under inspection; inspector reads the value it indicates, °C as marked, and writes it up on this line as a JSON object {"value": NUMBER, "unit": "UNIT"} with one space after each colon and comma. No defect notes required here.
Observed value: {"value": 30, "unit": "°C"}
